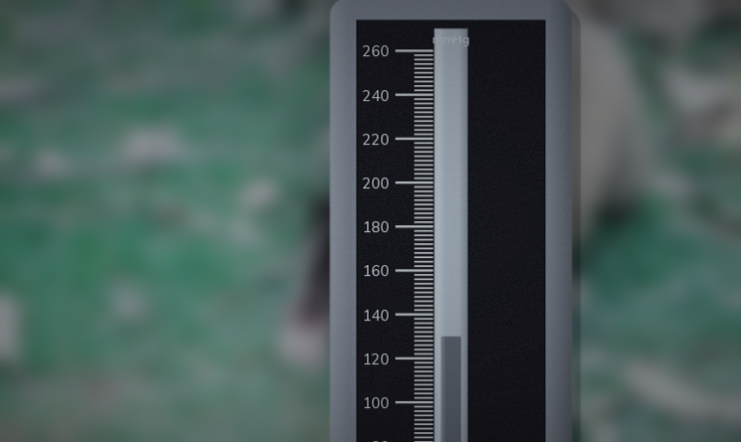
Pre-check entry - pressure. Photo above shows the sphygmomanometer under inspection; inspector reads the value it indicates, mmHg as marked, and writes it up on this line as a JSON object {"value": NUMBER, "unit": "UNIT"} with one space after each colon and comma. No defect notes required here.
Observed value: {"value": 130, "unit": "mmHg"}
